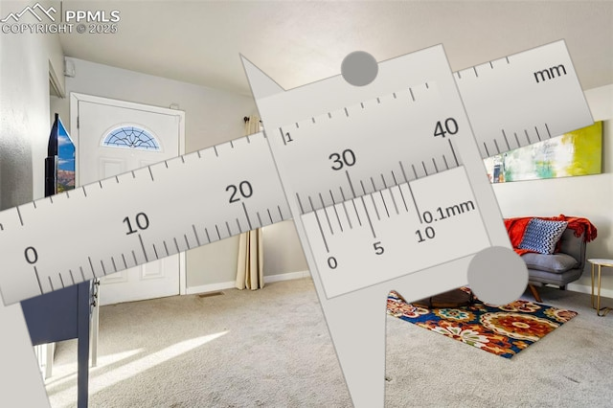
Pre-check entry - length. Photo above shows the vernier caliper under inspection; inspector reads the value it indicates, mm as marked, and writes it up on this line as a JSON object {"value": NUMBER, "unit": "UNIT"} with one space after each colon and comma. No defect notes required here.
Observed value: {"value": 26.1, "unit": "mm"}
